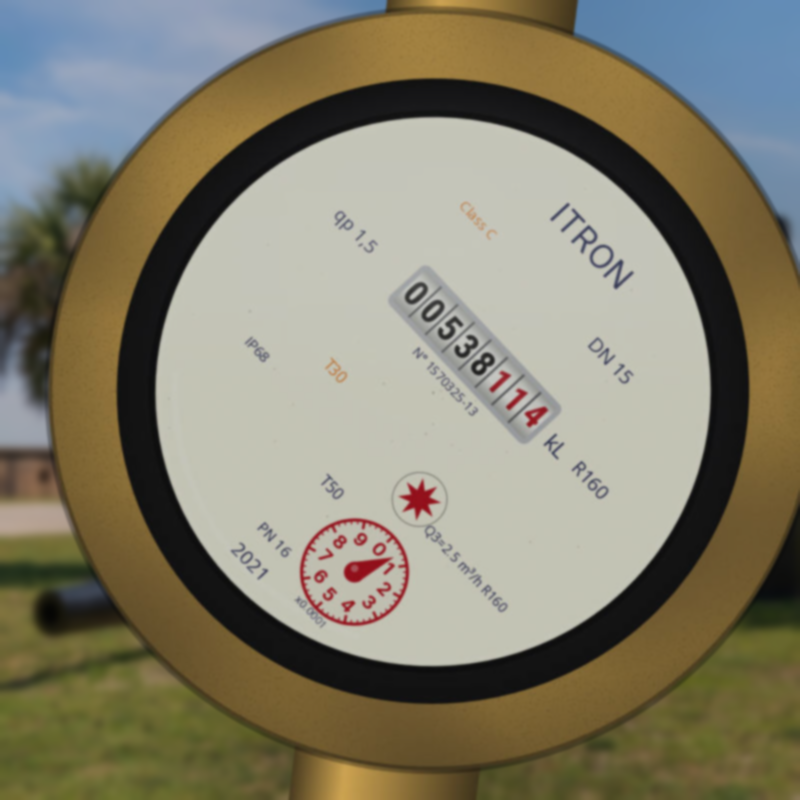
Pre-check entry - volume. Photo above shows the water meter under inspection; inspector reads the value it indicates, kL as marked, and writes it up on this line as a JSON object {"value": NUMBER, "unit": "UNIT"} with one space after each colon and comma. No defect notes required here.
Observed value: {"value": 538.1140, "unit": "kL"}
